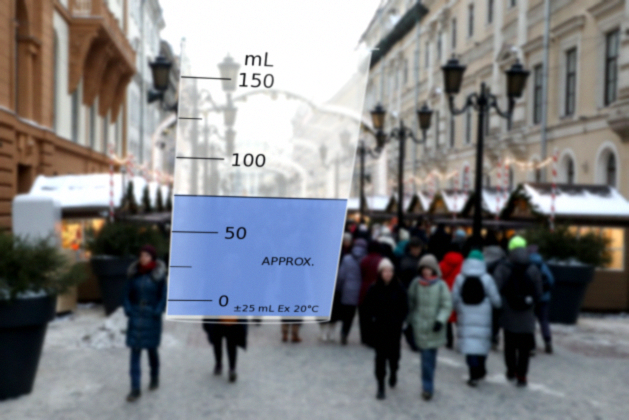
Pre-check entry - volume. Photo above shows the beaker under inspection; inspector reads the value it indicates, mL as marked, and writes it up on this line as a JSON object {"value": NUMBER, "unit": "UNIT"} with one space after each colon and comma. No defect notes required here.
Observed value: {"value": 75, "unit": "mL"}
